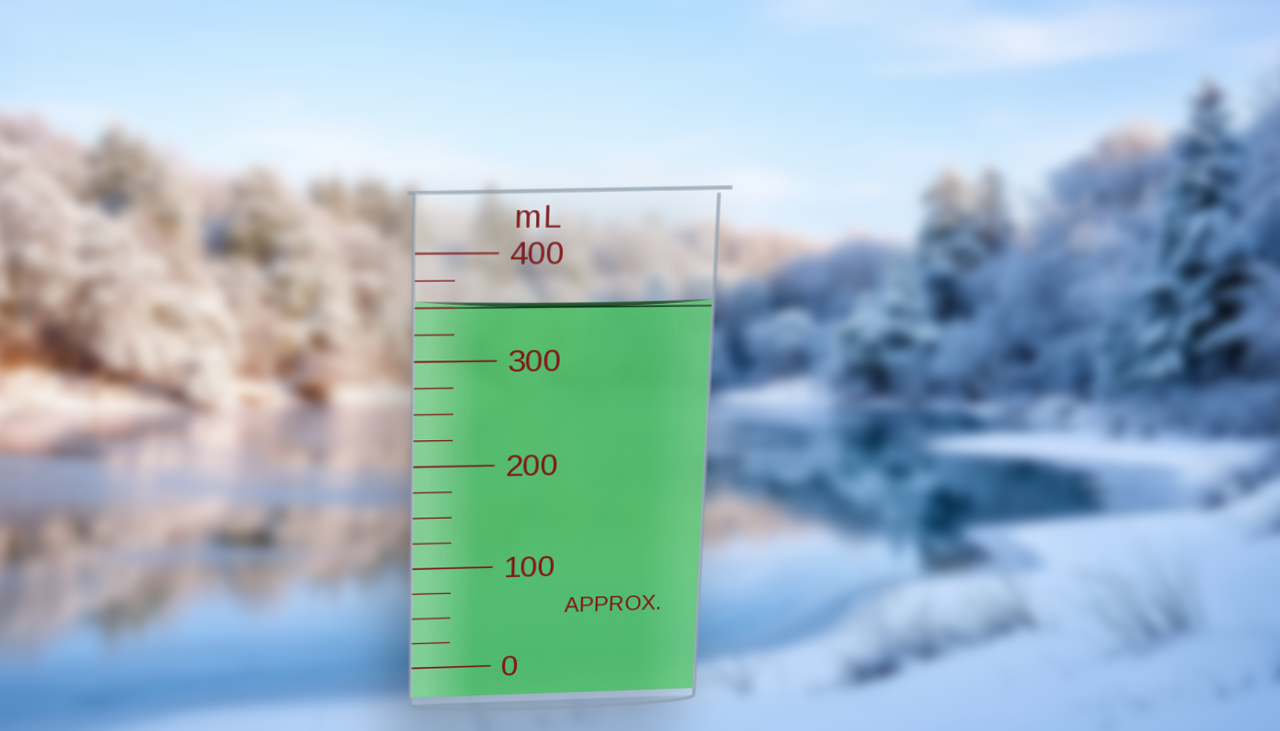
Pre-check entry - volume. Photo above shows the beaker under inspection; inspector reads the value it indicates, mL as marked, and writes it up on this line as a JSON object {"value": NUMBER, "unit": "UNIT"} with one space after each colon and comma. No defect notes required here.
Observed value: {"value": 350, "unit": "mL"}
